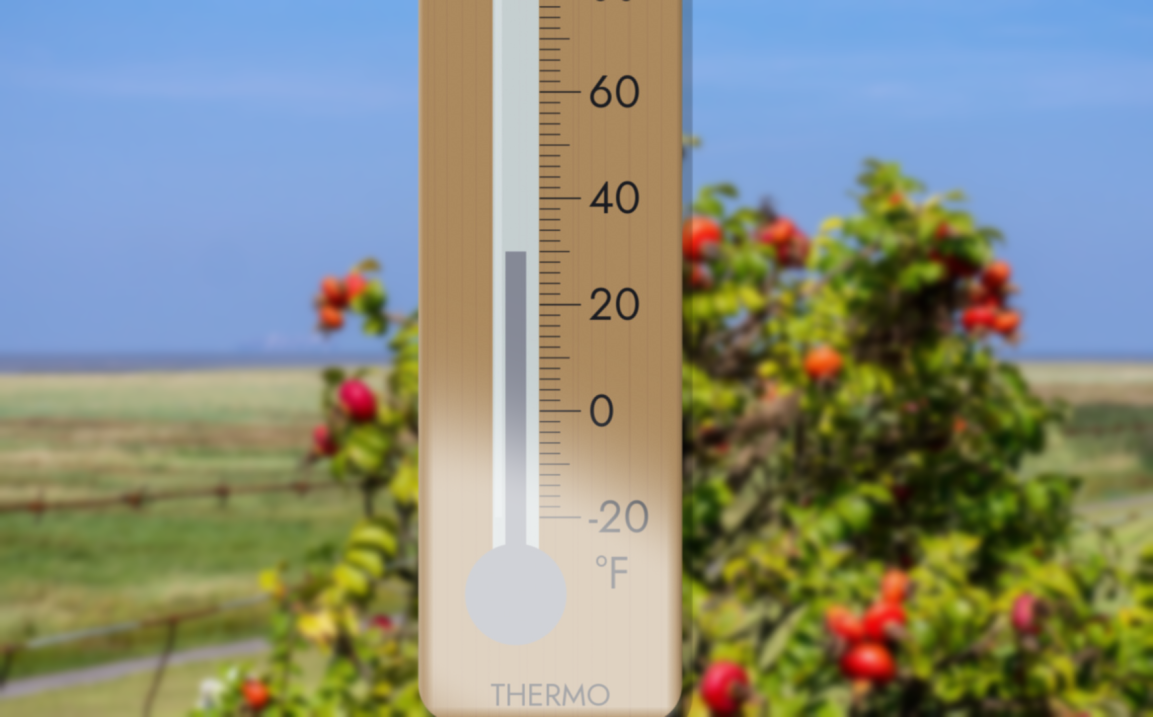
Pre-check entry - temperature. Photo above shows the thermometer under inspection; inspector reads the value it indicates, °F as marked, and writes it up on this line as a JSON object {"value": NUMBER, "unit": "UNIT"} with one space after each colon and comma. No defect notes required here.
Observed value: {"value": 30, "unit": "°F"}
